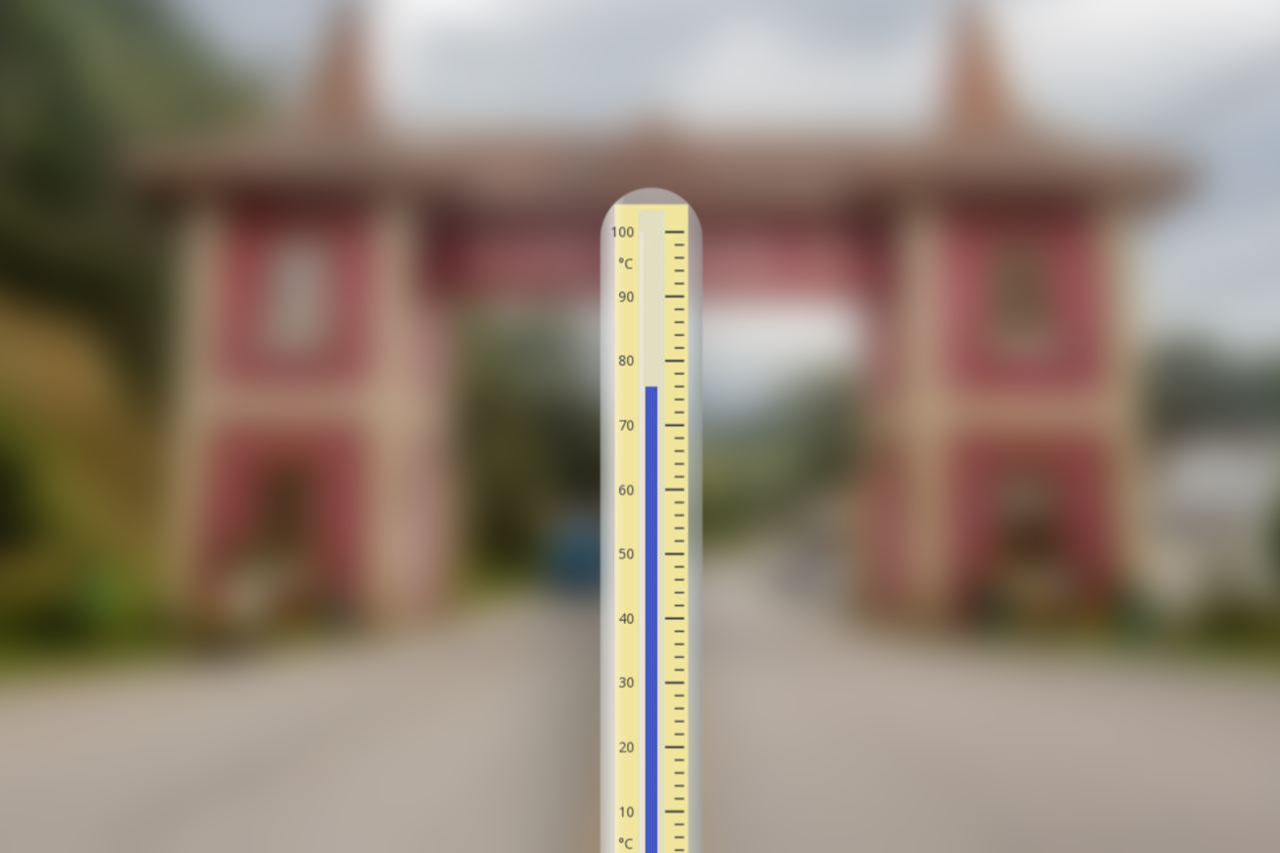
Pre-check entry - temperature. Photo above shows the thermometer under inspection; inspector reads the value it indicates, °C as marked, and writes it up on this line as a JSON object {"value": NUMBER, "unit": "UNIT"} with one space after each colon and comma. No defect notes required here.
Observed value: {"value": 76, "unit": "°C"}
